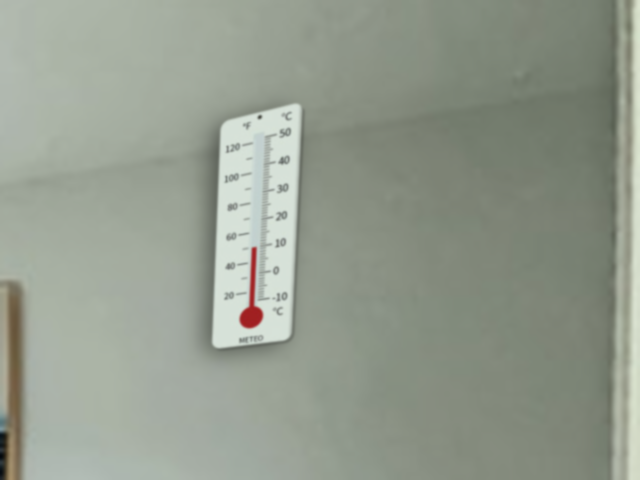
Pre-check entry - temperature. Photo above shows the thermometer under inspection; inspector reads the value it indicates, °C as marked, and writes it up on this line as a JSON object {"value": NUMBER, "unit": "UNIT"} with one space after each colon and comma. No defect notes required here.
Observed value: {"value": 10, "unit": "°C"}
